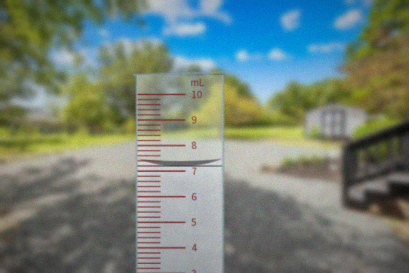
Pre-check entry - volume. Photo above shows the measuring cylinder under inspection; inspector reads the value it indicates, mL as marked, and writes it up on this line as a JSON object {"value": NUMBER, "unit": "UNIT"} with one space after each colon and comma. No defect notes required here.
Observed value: {"value": 7.2, "unit": "mL"}
